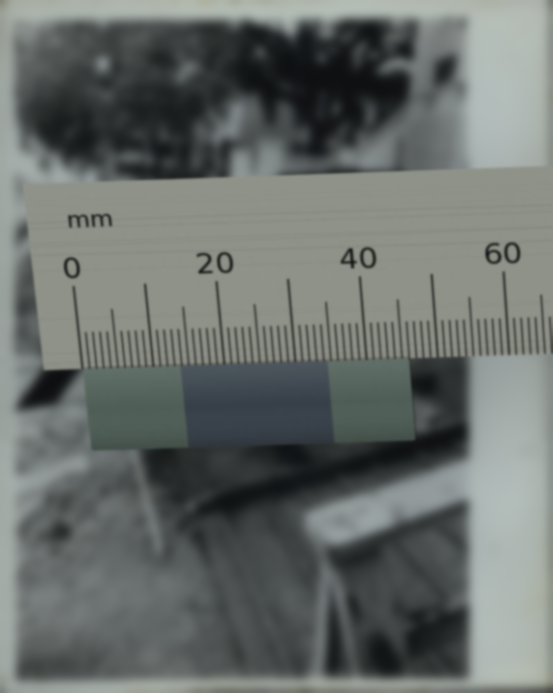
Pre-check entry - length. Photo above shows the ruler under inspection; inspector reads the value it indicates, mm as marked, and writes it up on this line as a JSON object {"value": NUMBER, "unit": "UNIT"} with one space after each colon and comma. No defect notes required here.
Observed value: {"value": 46, "unit": "mm"}
